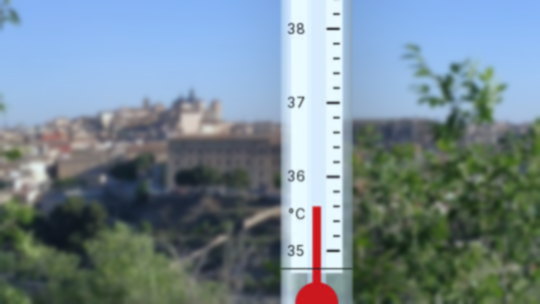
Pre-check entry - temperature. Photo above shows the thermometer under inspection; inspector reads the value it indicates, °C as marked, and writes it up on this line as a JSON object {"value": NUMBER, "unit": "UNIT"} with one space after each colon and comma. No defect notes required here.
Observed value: {"value": 35.6, "unit": "°C"}
